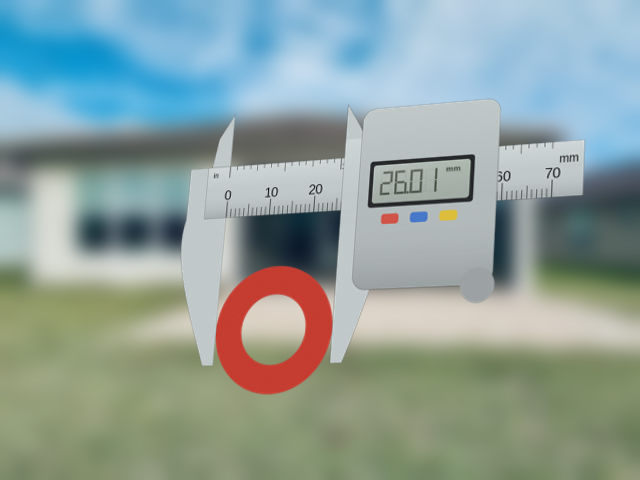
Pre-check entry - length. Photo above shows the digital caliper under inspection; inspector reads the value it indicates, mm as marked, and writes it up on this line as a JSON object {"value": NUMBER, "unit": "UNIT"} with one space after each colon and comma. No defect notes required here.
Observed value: {"value": 26.01, "unit": "mm"}
